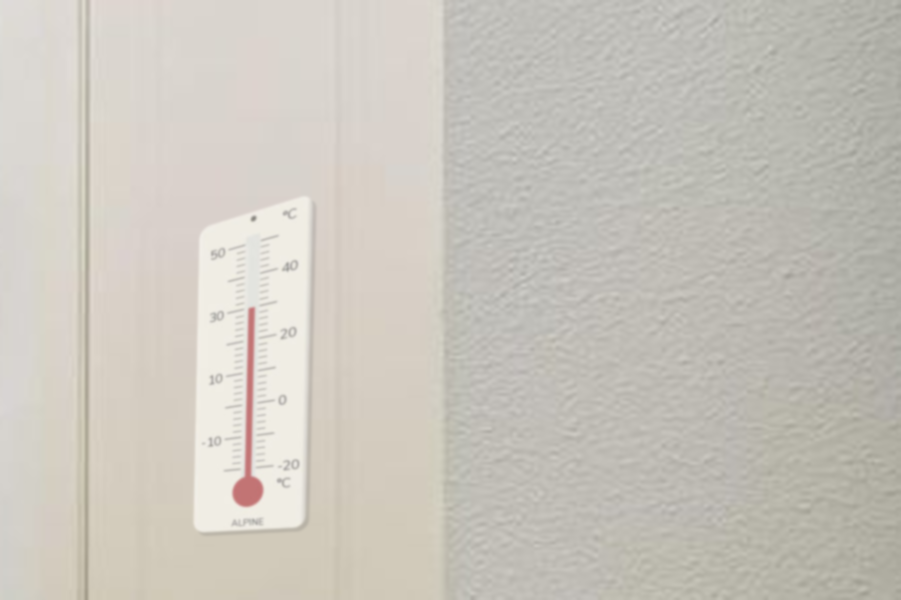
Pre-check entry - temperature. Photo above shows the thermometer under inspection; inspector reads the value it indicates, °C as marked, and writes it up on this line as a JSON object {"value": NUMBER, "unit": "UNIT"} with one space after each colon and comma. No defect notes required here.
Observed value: {"value": 30, "unit": "°C"}
